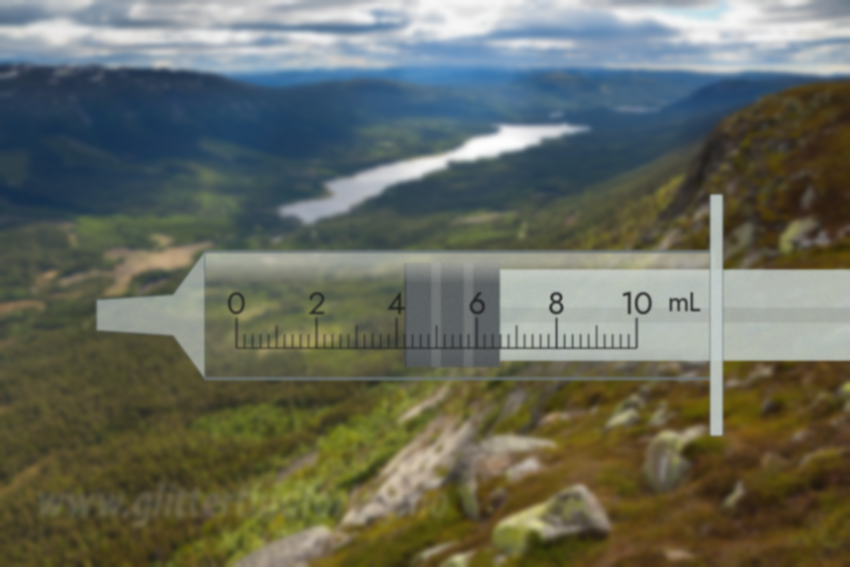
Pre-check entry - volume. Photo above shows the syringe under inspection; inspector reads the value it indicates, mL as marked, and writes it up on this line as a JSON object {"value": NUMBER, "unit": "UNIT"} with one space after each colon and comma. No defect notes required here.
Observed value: {"value": 4.2, "unit": "mL"}
